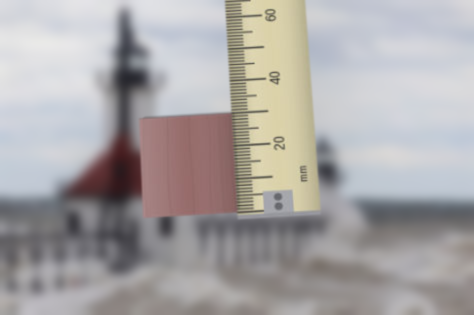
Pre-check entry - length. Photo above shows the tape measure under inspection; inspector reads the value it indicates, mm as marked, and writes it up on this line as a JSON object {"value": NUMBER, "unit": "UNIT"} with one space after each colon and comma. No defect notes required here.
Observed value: {"value": 30, "unit": "mm"}
